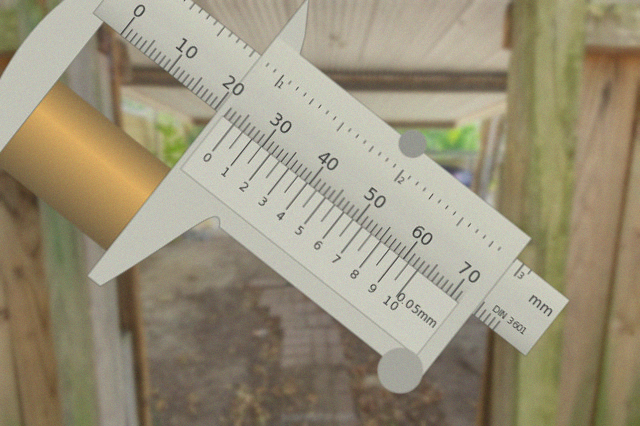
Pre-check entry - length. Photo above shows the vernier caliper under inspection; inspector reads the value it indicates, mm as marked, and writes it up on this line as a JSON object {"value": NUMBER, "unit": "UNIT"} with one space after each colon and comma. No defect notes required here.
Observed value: {"value": 24.0, "unit": "mm"}
